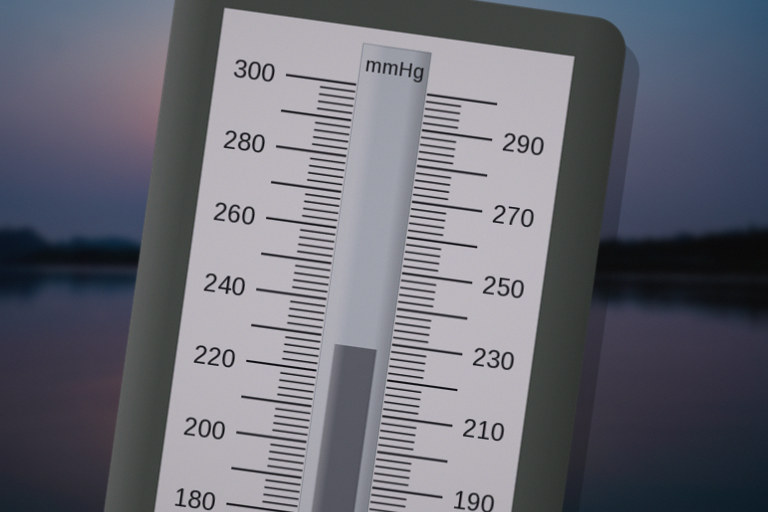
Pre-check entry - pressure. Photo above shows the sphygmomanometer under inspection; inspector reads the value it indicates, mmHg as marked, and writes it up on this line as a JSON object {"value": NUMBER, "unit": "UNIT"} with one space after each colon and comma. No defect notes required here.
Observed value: {"value": 228, "unit": "mmHg"}
